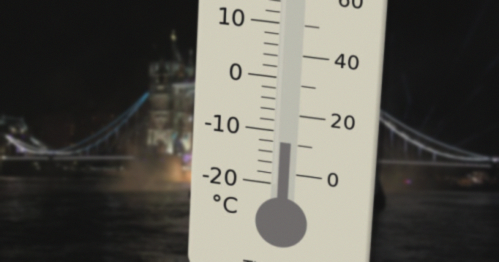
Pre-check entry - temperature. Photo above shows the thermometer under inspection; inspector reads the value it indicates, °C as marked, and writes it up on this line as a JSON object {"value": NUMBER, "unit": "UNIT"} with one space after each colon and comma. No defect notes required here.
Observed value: {"value": -12, "unit": "°C"}
